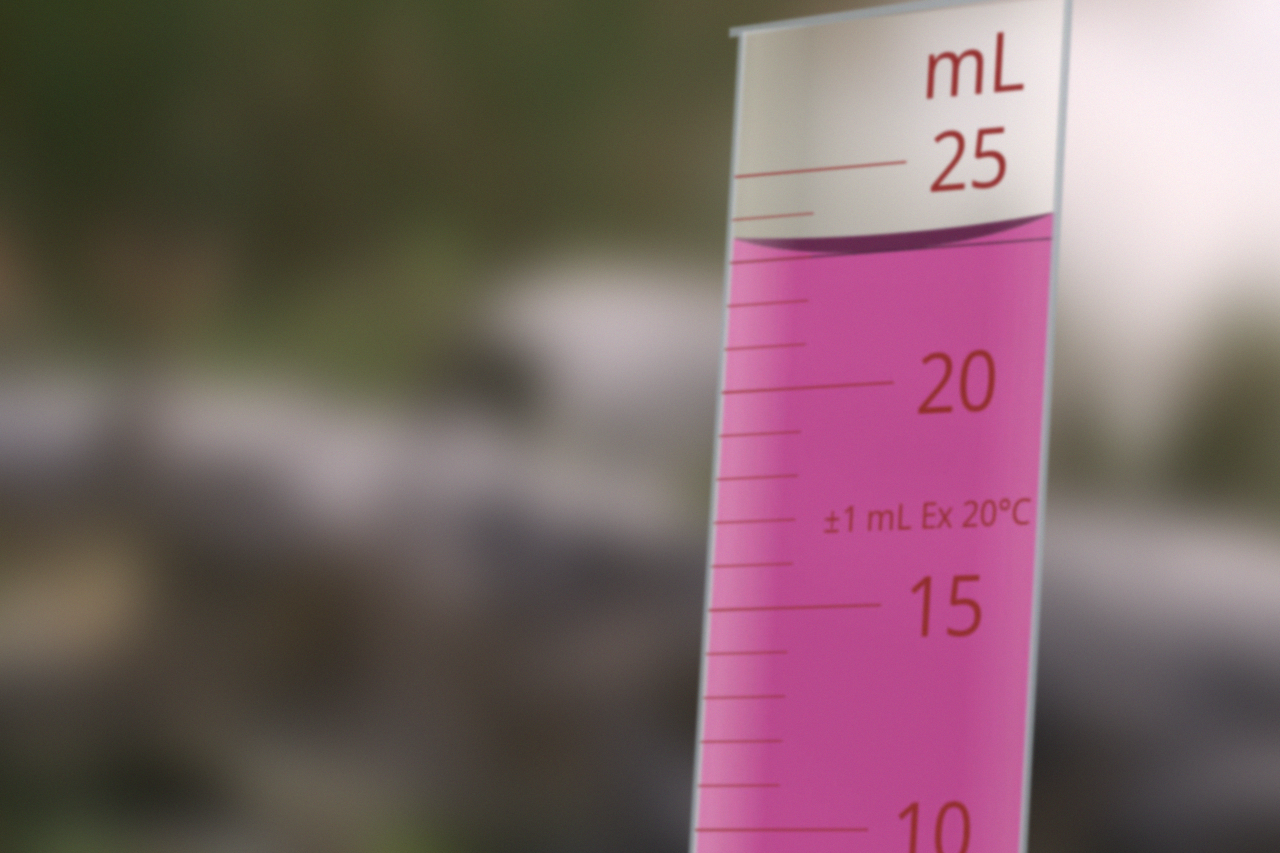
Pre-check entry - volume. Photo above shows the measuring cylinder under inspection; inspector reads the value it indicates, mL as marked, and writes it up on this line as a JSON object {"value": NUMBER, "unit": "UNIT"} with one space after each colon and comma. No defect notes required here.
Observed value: {"value": 23, "unit": "mL"}
